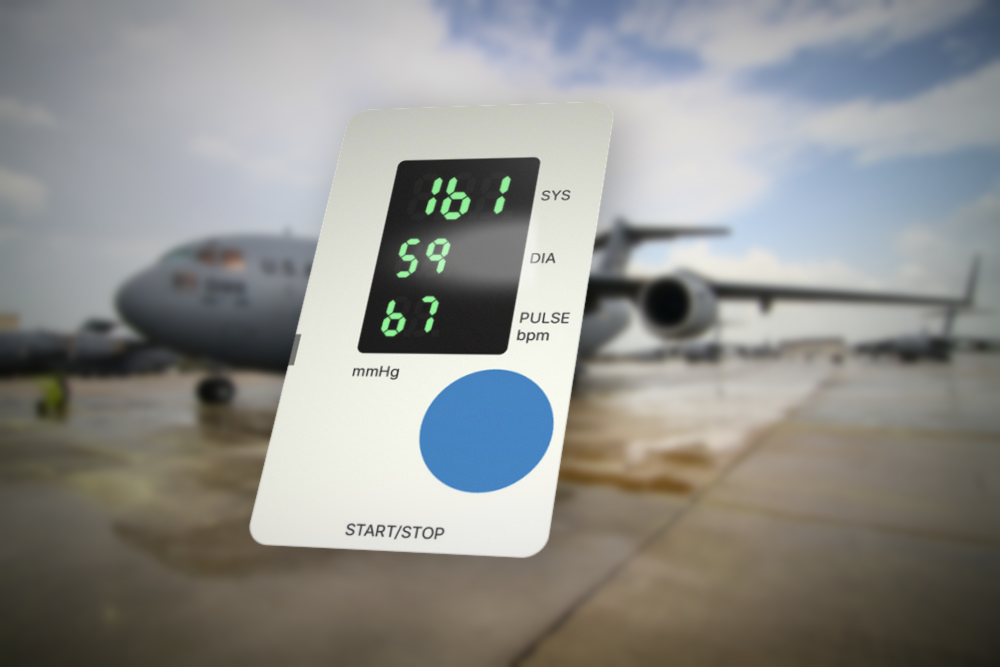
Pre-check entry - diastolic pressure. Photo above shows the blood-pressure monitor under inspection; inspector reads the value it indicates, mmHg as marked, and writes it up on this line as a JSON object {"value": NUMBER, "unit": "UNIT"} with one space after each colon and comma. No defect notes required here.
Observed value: {"value": 59, "unit": "mmHg"}
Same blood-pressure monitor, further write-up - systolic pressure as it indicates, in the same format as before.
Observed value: {"value": 161, "unit": "mmHg"}
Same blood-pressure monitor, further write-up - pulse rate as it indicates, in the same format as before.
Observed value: {"value": 67, "unit": "bpm"}
